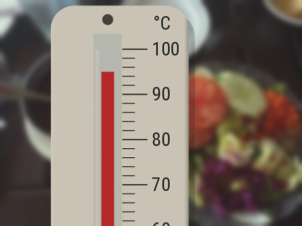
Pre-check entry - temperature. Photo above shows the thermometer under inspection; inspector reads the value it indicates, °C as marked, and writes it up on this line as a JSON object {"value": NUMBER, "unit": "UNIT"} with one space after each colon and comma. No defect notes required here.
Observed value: {"value": 95, "unit": "°C"}
